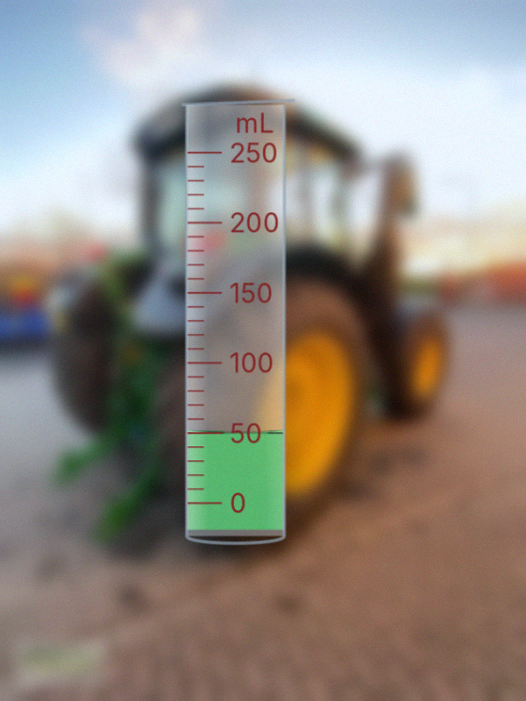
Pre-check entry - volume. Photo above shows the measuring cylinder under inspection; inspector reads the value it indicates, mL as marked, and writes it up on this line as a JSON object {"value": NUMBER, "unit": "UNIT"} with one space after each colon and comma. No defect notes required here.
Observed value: {"value": 50, "unit": "mL"}
